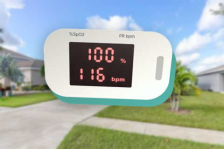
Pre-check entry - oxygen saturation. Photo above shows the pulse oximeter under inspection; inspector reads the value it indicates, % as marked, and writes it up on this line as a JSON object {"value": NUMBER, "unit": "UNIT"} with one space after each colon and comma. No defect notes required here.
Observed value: {"value": 100, "unit": "%"}
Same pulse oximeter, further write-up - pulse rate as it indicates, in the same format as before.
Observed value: {"value": 116, "unit": "bpm"}
